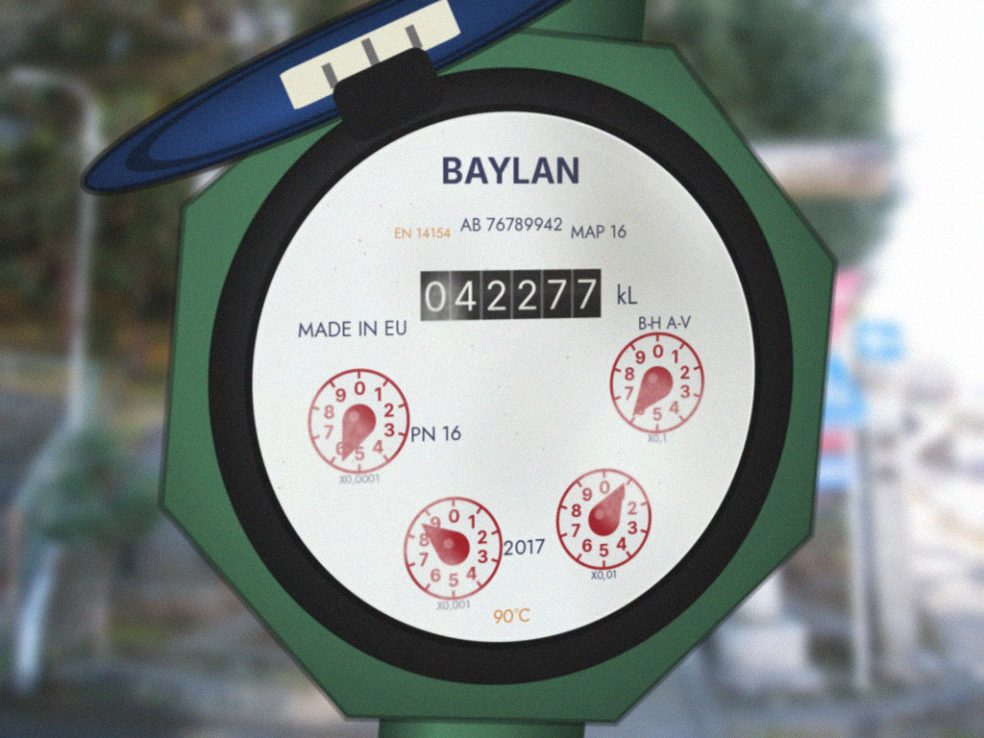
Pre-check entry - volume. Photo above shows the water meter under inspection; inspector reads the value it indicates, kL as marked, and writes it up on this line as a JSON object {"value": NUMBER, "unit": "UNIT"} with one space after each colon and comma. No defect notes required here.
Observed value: {"value": 42277.6085, "unit": "kL"}
